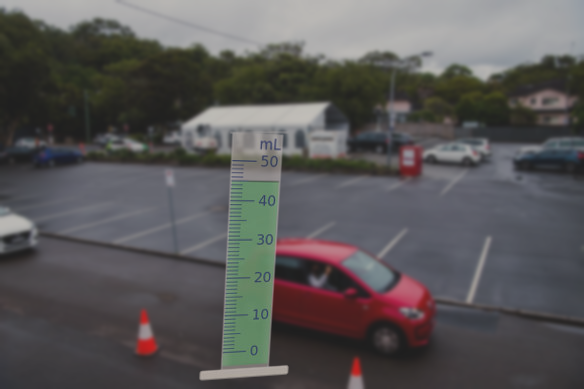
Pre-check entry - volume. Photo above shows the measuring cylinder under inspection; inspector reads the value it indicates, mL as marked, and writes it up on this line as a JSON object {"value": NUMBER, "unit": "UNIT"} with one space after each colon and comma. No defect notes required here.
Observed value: {"value": 45, "unit": "mL"}
